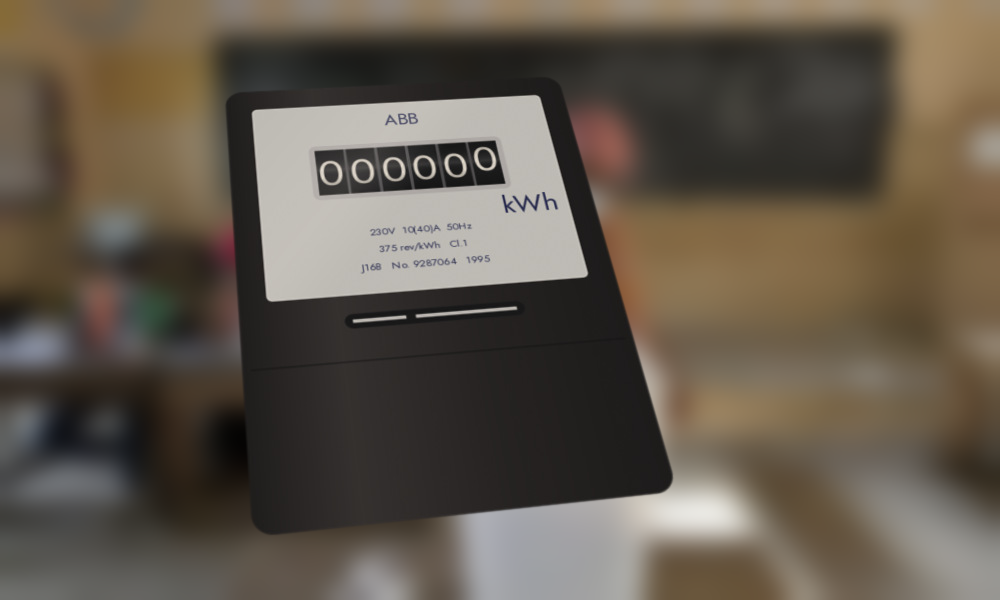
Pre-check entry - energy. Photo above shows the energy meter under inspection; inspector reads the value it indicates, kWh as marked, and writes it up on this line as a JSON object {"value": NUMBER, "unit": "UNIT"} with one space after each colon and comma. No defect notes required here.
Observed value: {"value": 0, "unit": "kWh"}
